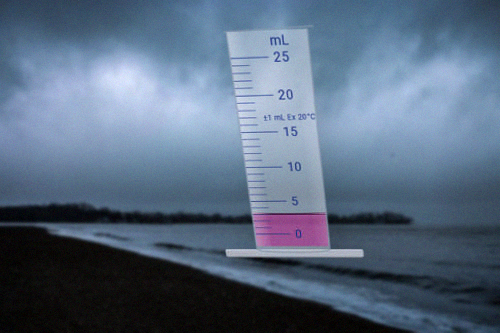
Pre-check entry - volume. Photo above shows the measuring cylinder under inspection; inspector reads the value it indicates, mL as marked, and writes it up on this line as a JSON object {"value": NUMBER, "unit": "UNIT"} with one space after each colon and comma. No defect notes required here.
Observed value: {"value": 3, "unit": "mL"}
